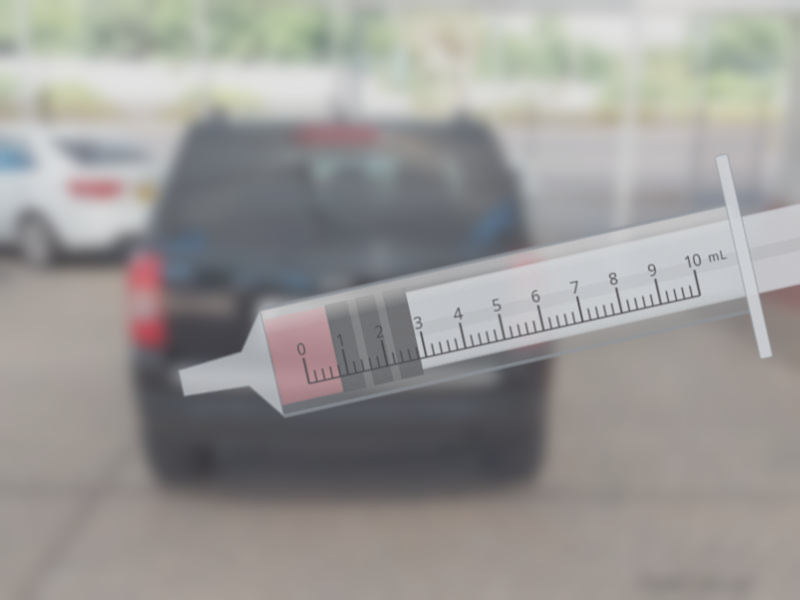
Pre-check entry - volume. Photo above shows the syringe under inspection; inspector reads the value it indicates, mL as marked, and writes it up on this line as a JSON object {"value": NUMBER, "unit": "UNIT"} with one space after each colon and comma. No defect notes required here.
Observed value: {"value": 0.8, "unit": "mL"}
